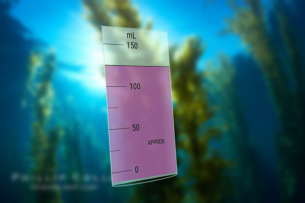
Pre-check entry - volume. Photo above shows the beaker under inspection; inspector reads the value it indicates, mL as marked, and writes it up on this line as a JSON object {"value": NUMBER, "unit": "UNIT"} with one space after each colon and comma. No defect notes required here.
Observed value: {"value": 125, "unit": "mL"}
